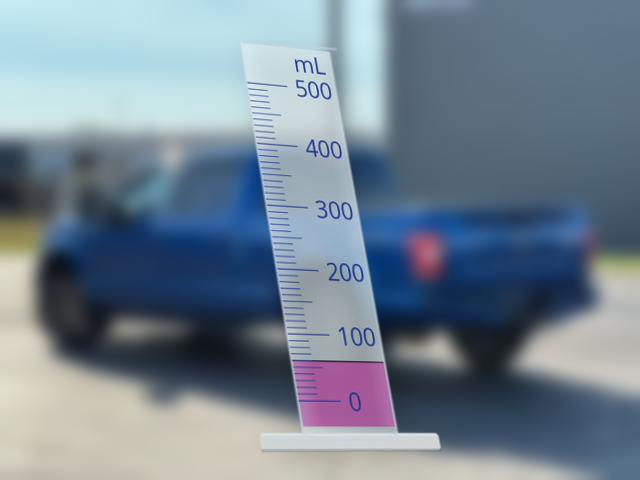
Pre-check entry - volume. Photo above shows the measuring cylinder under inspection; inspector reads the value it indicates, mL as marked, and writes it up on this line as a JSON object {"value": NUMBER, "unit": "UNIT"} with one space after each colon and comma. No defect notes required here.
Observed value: {"value": 60, "unit": "mL"}
